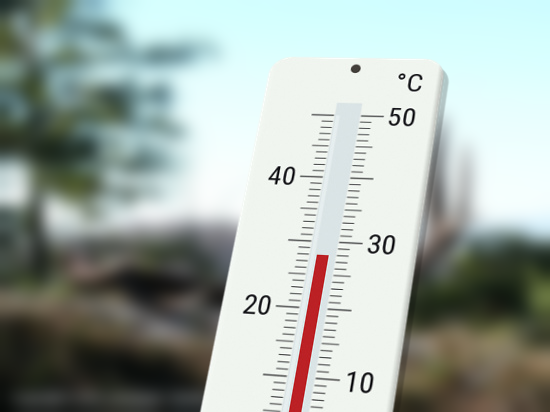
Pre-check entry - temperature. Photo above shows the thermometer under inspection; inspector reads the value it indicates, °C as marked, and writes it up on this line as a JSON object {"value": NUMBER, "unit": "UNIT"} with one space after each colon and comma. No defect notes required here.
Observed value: {"value": 28, "unit": "°C"}
